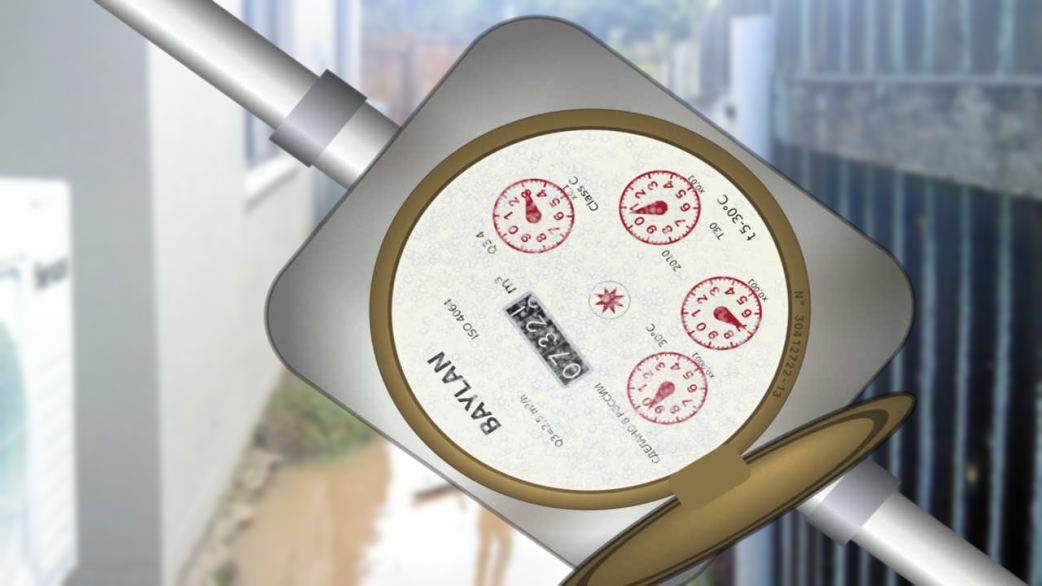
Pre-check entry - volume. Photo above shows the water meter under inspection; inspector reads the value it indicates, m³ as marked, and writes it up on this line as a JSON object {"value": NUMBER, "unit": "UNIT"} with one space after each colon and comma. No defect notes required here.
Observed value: {"value": 7321.3069, "unit": "m³"}
